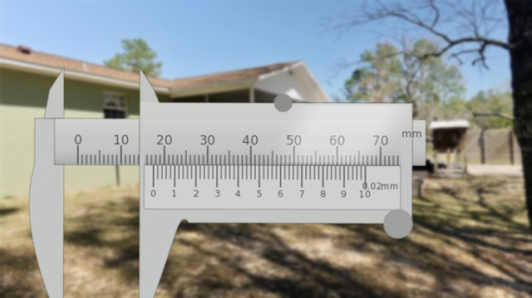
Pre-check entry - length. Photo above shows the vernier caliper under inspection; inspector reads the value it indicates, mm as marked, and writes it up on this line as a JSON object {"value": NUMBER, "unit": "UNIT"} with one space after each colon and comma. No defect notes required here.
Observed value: {"value": 17.5, "unit": "mm"}
